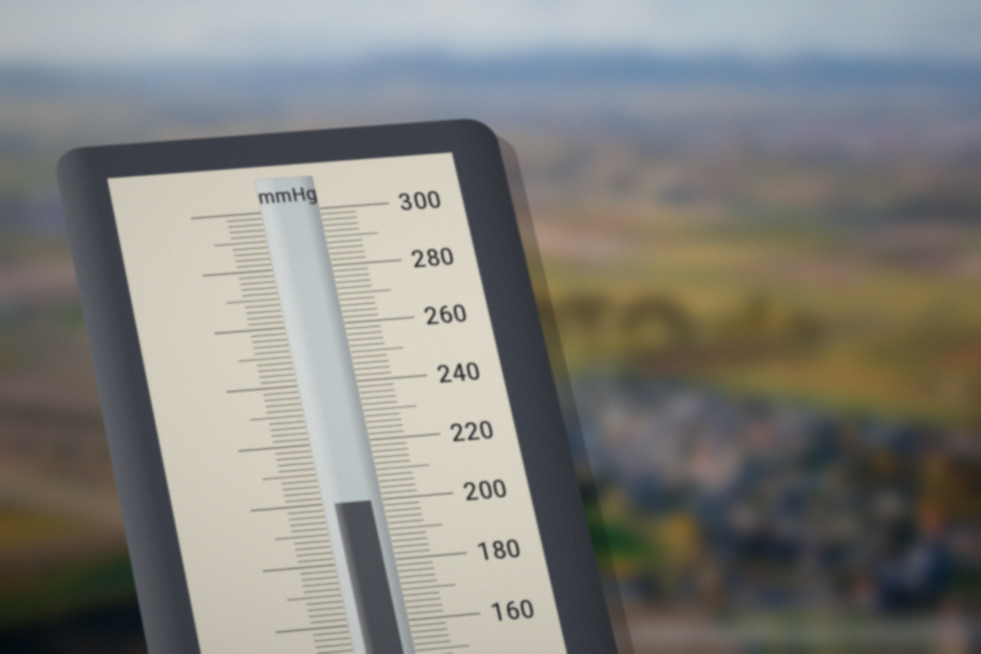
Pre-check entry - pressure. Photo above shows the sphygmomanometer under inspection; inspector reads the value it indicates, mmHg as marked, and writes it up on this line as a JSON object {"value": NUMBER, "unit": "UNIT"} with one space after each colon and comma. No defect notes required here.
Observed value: {"value": 200, "unit": "mmHg"}
